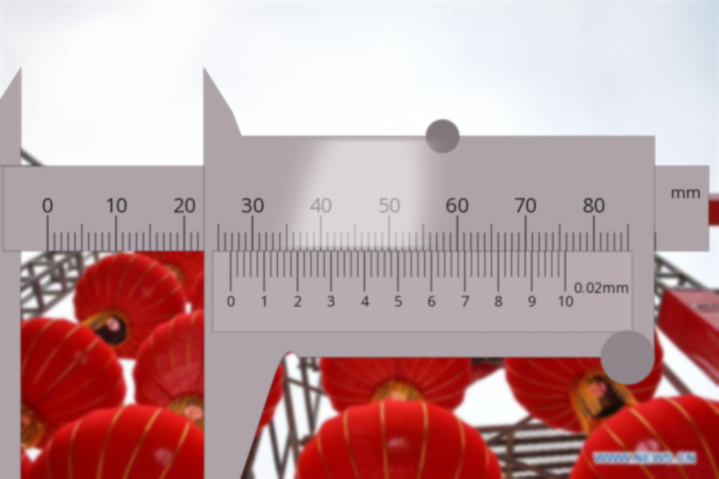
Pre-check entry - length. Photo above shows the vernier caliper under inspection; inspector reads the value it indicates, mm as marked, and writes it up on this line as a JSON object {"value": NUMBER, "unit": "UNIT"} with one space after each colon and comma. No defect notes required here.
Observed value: {"value": 26.8, "unit": "mm"}
